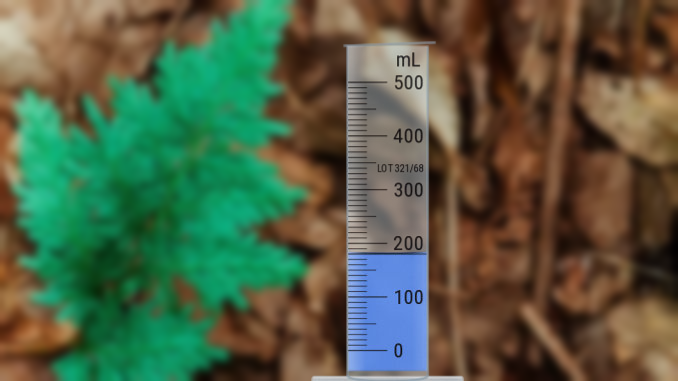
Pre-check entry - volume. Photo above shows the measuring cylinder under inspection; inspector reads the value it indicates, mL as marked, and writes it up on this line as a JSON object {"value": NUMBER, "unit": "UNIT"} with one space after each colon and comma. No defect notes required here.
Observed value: {"value": 180, "unit": "mL"}
